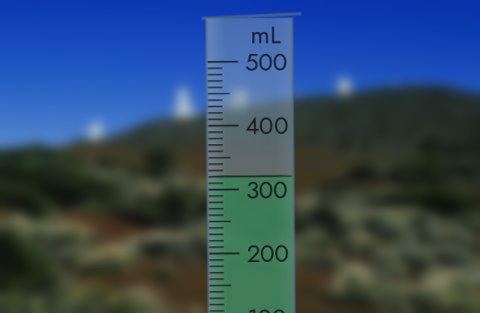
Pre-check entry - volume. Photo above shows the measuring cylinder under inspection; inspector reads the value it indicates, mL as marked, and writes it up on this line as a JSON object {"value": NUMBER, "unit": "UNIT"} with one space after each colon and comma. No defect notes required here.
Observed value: {"value": 320, "unit": "mL"}
